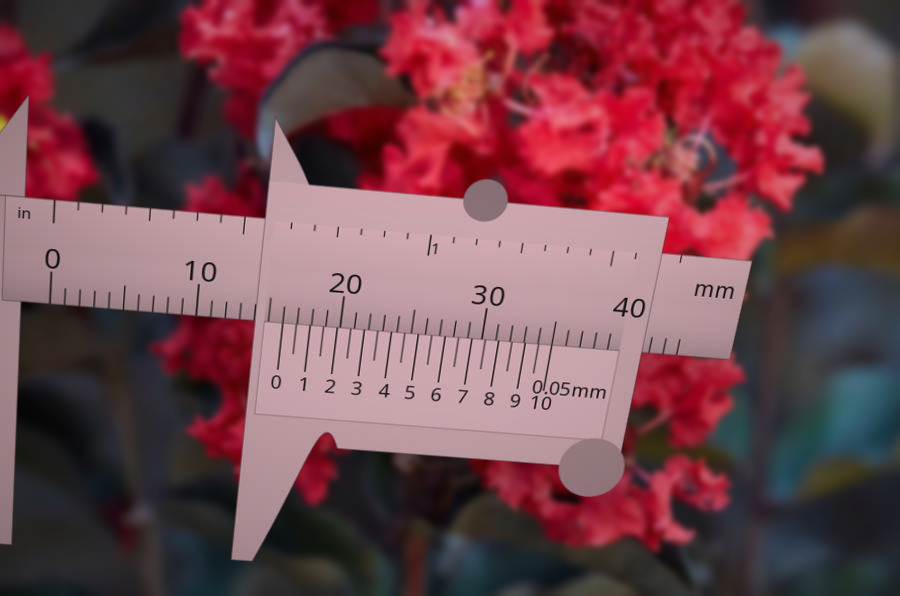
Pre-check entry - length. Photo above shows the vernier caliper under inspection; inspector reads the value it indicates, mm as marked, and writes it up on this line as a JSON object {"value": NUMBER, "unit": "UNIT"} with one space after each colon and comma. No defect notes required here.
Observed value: {"value": 16.0, "unit": "mm"}
